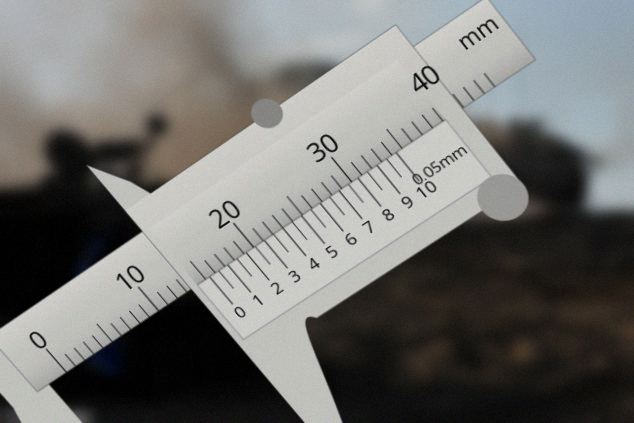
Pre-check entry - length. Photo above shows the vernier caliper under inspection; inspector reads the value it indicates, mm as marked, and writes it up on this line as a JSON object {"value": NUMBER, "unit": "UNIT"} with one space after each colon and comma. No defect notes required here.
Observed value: {"value": 15.4, "unit": "mm"}
